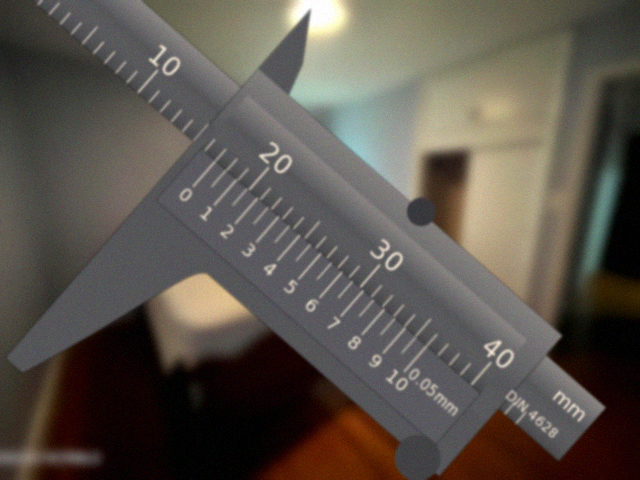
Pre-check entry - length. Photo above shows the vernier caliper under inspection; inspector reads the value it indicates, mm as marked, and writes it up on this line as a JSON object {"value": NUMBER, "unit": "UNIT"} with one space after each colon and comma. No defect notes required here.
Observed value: {"value": 17.0, "unit": "mm"}
